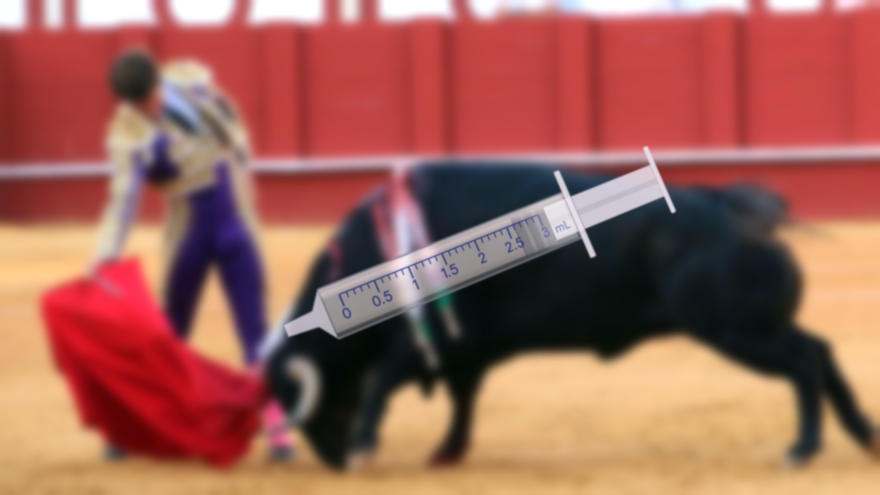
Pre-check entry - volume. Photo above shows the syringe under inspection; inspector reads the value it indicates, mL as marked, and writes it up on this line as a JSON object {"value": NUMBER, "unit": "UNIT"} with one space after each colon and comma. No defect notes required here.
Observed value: {"value": 2.6, "unit": "mL"}
